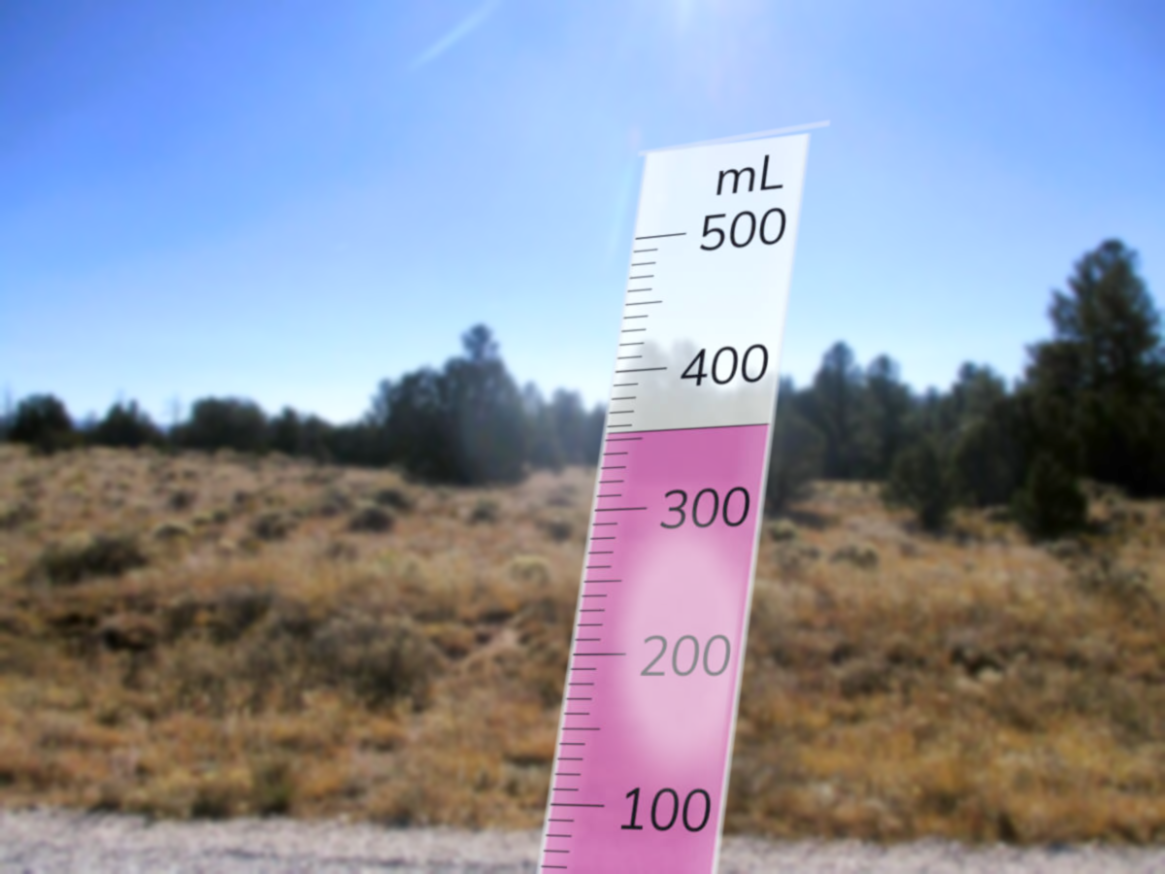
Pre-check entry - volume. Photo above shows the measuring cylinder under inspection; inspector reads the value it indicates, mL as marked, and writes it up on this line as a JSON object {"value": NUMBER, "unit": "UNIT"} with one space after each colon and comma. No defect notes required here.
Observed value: {"value": 355, "unit": "mL"}
